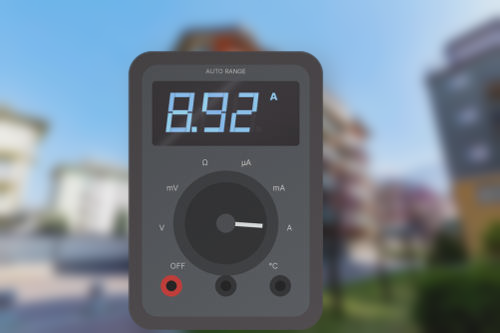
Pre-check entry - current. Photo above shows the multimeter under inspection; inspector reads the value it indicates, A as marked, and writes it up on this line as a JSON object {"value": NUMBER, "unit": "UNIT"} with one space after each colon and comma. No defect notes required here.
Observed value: {"value": 8.92, "unit": "A"}
